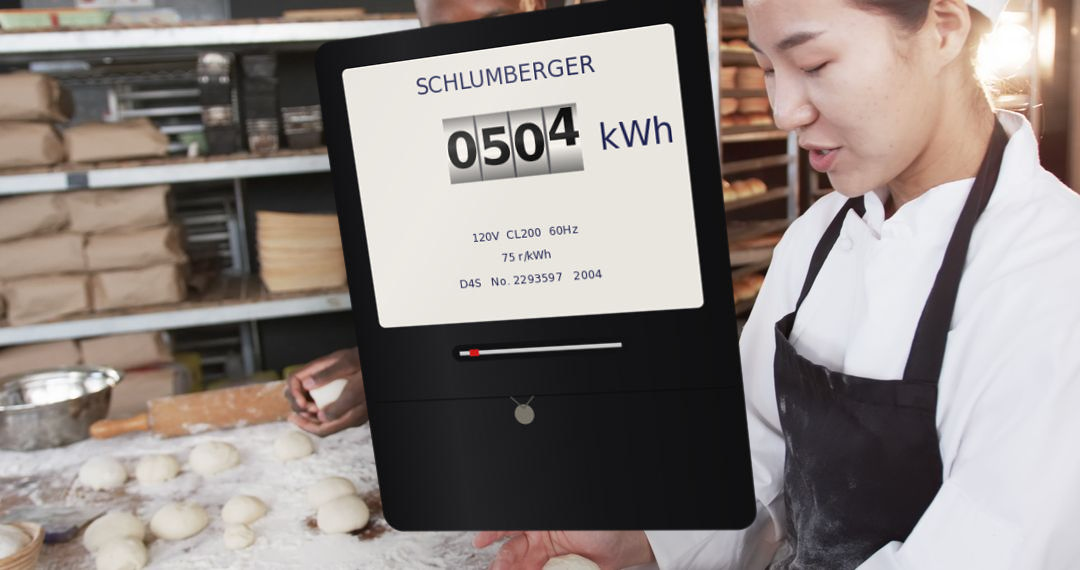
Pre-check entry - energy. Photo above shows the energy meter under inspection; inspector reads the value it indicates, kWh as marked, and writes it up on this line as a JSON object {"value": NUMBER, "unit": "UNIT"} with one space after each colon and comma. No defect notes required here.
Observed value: {"value": 504, "unit": "kWh"}
